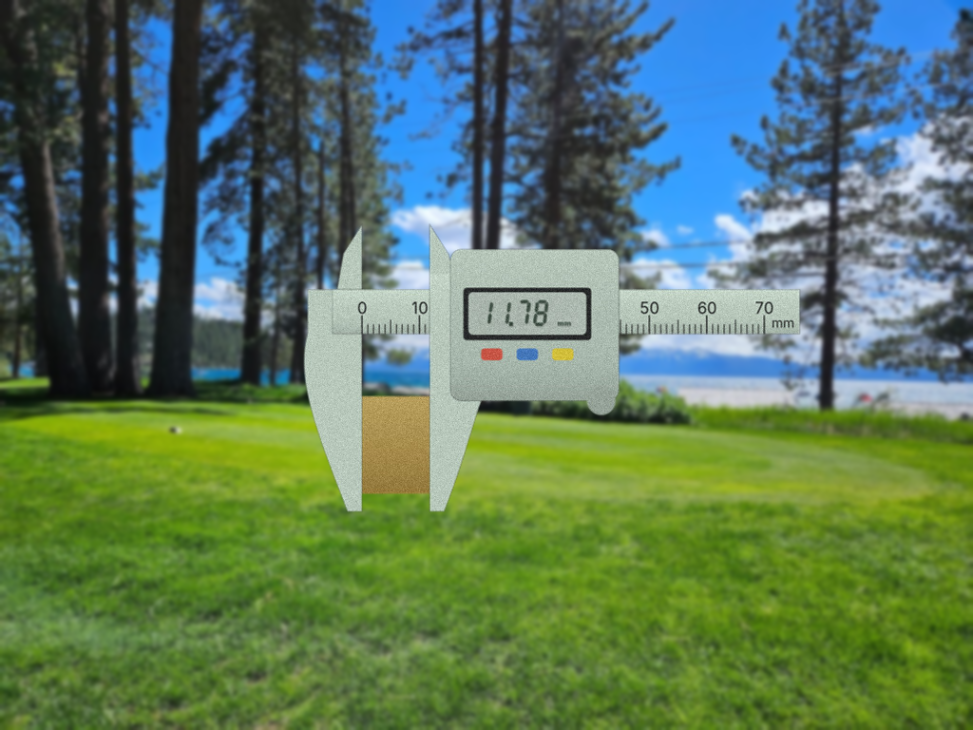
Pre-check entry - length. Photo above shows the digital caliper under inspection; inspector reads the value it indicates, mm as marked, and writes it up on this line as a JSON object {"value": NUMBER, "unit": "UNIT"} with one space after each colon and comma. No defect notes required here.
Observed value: {"value": 11.78, "unit": "mm"}
